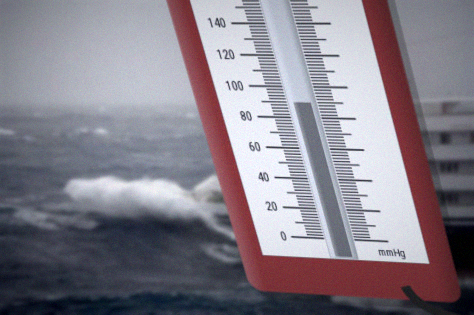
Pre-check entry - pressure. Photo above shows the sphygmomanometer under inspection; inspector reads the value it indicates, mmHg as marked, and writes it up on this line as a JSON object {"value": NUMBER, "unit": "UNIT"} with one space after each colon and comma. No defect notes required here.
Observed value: {"value": 90, "unit": "mmHg"}
